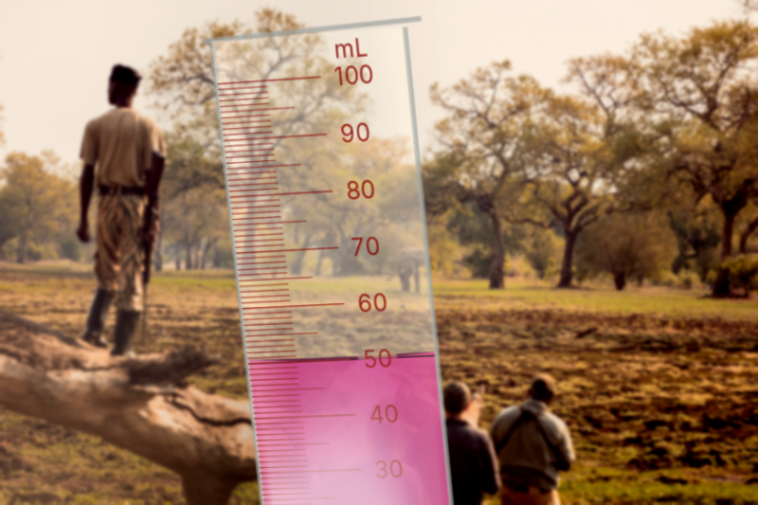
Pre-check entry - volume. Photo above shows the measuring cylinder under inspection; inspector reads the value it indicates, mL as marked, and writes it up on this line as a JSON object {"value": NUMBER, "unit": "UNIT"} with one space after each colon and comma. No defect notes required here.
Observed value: {"value": 50, "unit": "mL"}
